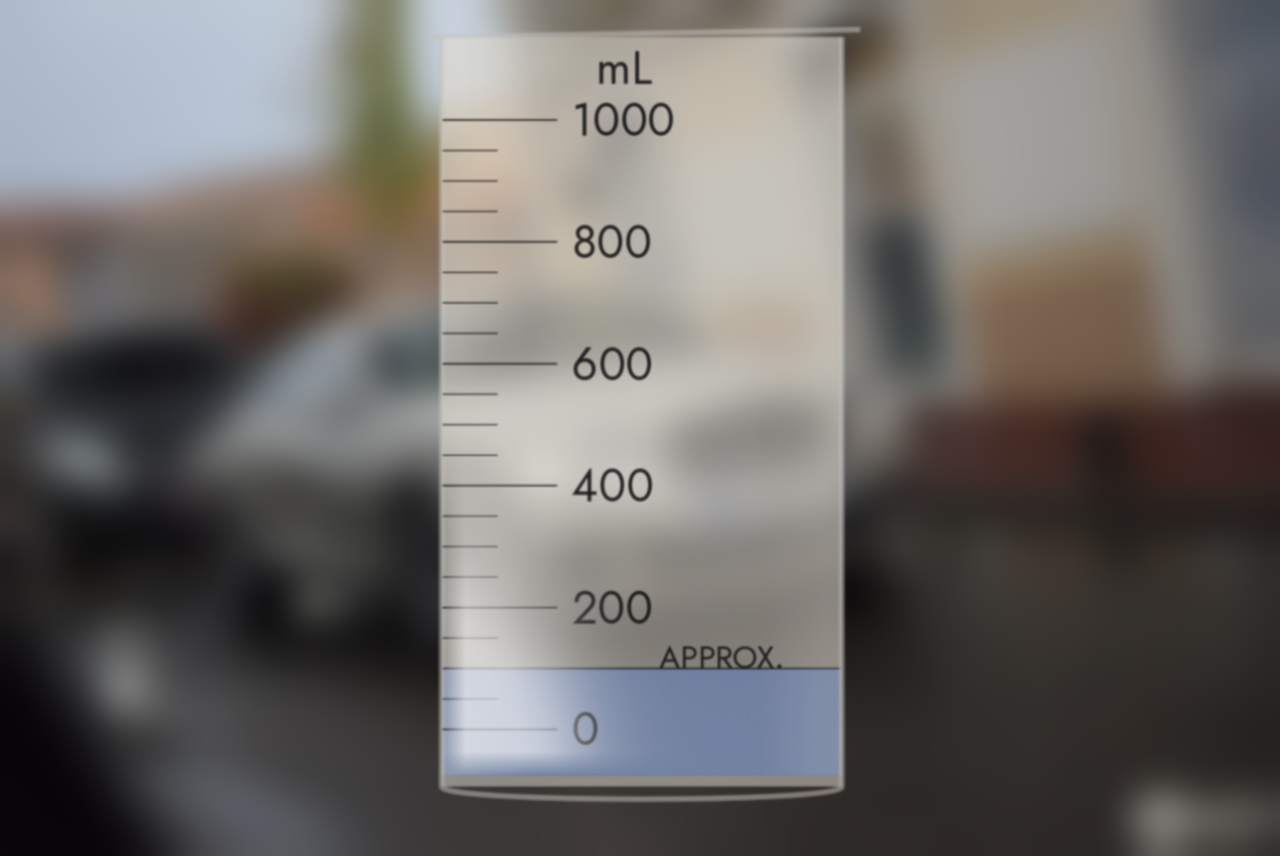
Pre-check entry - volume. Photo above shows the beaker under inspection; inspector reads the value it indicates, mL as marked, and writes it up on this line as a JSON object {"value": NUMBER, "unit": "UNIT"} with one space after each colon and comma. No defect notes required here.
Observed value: {"value": 100, "unit": "mL"}
